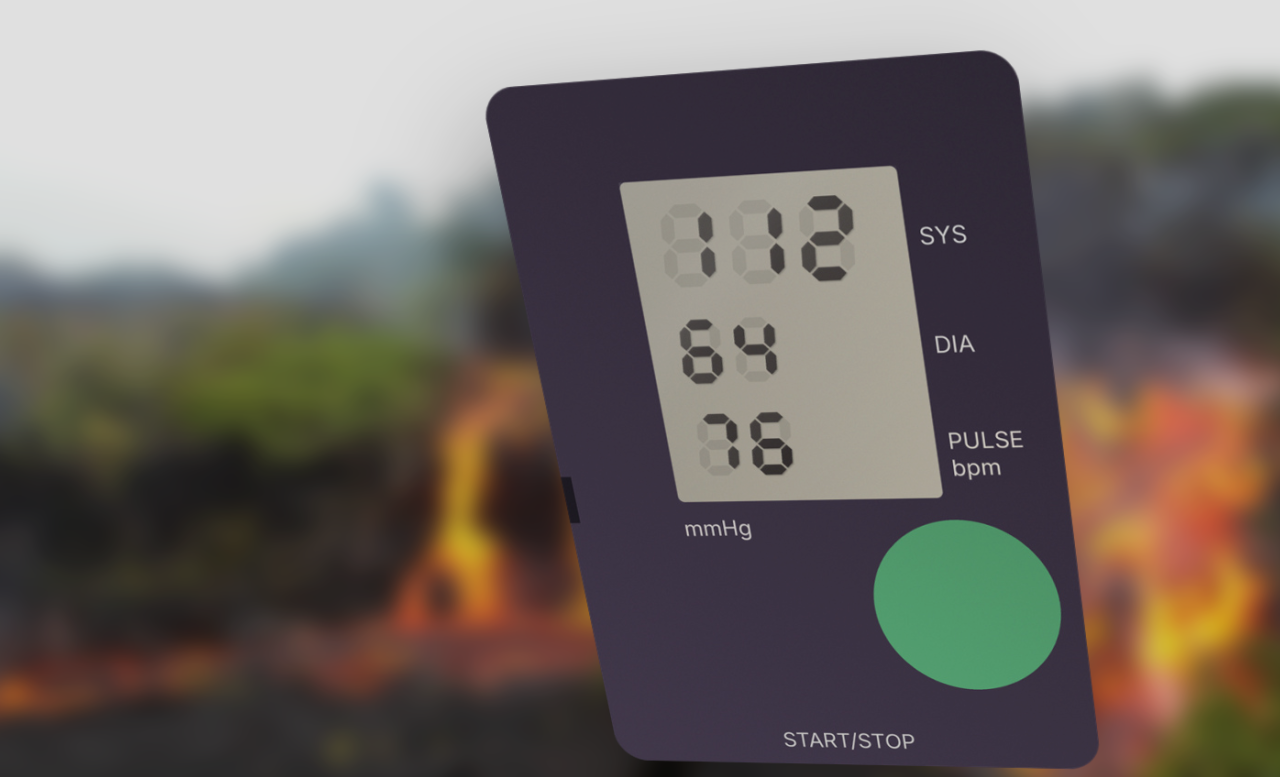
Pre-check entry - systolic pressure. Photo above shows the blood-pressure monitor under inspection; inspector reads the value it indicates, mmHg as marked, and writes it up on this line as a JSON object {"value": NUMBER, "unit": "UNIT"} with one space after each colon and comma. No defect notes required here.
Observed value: {"value": 112, "unit": "mmHg"}
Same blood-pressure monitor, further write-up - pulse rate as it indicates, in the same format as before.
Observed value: {"value": 76, "unit": "bpm"}
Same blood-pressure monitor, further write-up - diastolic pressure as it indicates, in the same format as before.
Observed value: {"value": 64, "unit": "mmHg"}
